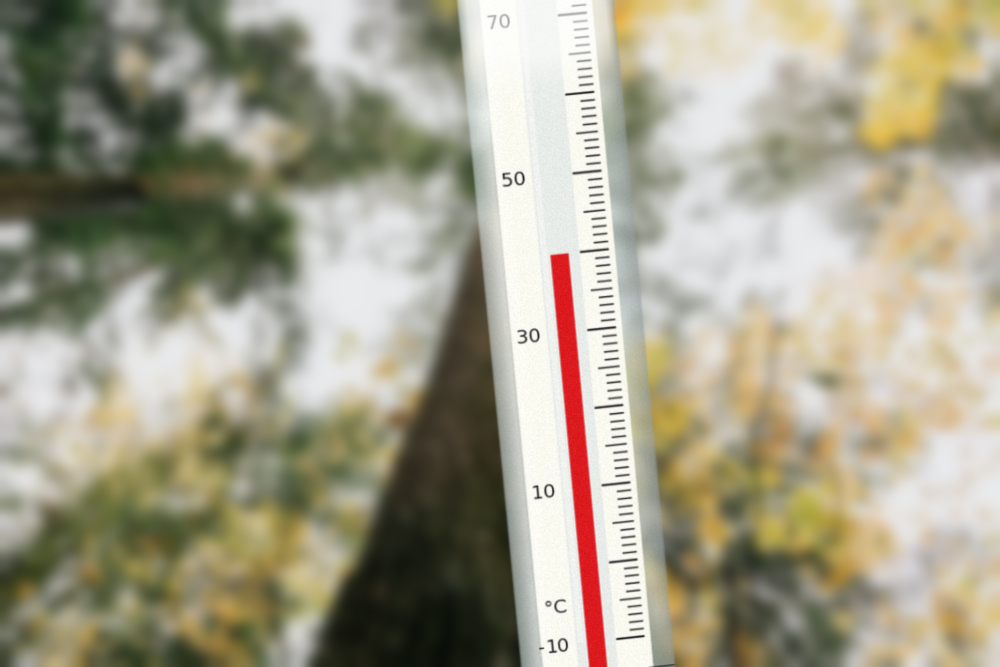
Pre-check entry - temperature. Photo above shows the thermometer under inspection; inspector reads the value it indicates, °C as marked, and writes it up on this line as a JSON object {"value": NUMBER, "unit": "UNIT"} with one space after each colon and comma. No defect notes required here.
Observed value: {"value": 40, "unit": "°C"}
